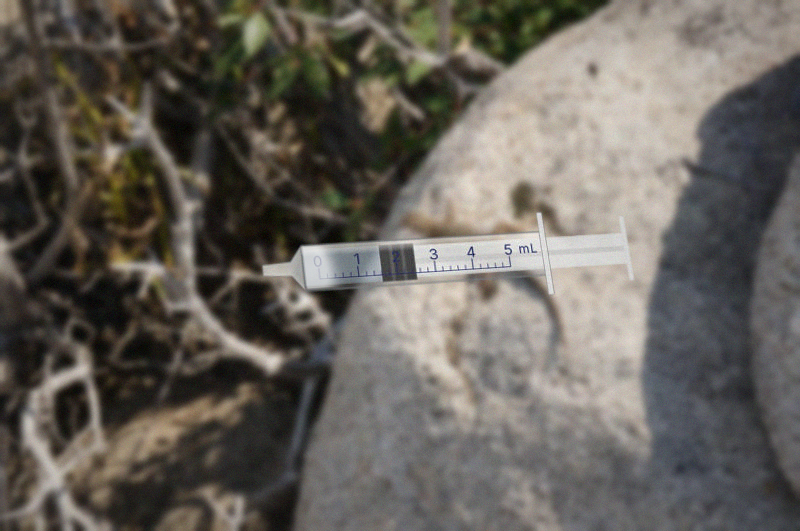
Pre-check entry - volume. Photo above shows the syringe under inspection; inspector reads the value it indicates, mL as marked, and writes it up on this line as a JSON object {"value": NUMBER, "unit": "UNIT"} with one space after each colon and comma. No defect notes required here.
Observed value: {"value": 1.6, "unit": "mL"}
